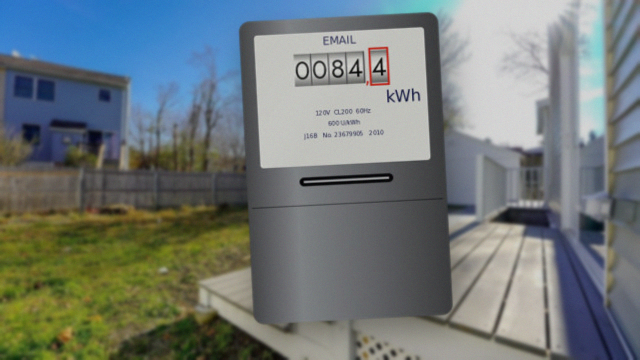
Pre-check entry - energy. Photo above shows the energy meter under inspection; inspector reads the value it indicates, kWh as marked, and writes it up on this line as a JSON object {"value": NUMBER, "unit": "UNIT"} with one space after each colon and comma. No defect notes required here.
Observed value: {"value": 84.4, "unit": "kWh"}
